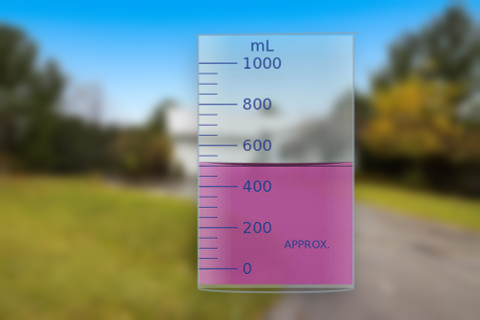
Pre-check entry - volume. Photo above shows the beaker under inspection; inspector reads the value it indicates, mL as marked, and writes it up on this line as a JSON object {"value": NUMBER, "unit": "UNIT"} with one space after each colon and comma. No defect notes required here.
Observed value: {"value": 500, "unit": "mL"}
